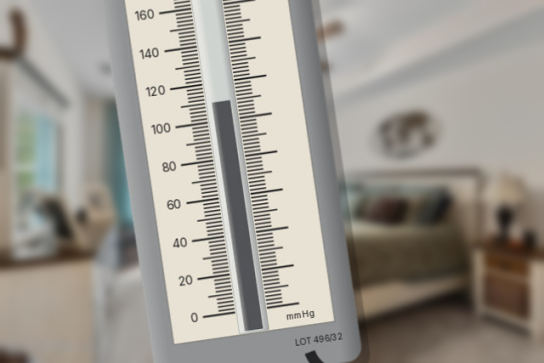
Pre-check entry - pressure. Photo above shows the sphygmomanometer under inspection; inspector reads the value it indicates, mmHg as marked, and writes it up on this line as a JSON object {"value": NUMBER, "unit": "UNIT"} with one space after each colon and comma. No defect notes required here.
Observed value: {"value": 110, "unit": "mmHg"}
